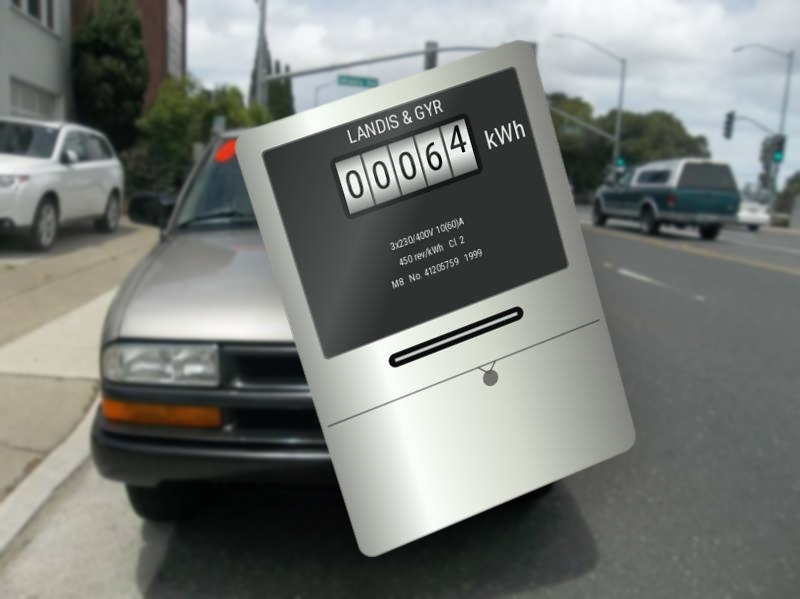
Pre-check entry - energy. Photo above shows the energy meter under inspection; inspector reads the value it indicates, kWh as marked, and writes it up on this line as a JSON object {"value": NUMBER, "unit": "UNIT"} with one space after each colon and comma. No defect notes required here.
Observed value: {"value": 64, "unit": "kWh"}
